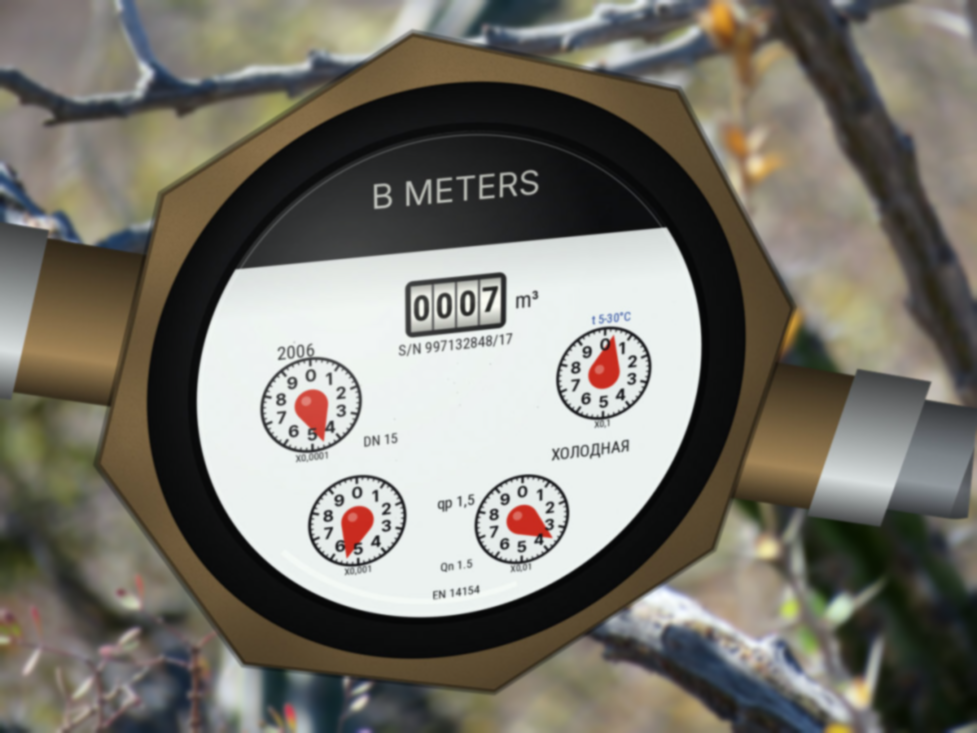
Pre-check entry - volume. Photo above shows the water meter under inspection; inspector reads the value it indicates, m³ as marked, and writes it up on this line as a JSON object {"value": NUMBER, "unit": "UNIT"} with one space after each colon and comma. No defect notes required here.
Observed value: {"value": 7.0354, "unit": "m³"}
